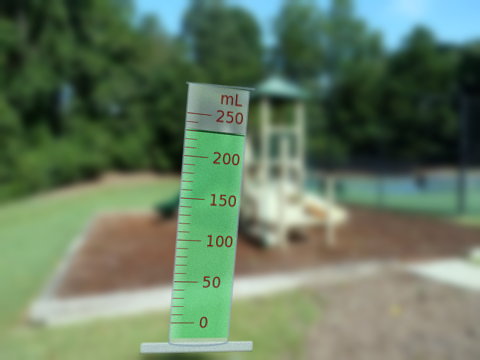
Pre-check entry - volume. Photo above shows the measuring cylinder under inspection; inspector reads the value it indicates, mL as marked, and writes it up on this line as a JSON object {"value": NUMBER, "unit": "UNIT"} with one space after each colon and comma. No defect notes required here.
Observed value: {"value": 230, "unit": "mL"}
